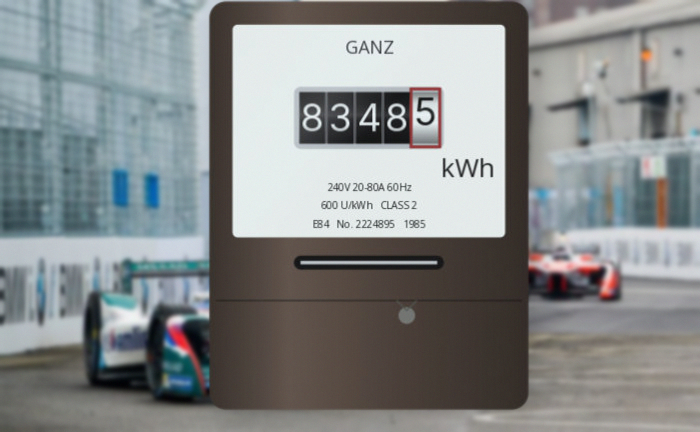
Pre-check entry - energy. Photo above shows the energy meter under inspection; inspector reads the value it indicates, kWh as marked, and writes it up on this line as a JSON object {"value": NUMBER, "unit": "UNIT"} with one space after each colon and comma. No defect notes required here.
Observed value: {"value": 8348.5, "unit": "kWh"}
